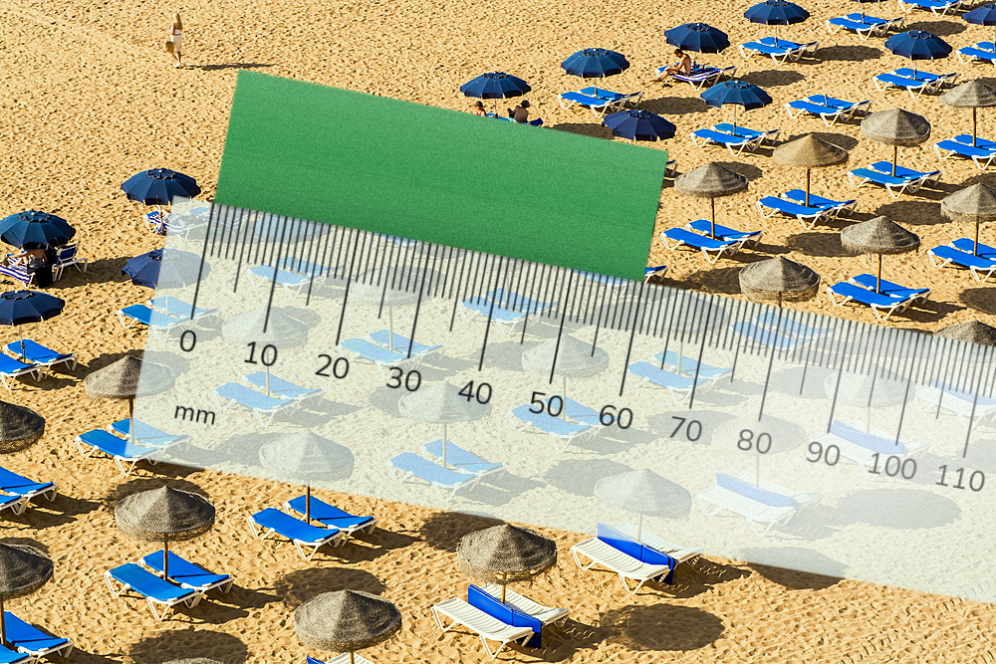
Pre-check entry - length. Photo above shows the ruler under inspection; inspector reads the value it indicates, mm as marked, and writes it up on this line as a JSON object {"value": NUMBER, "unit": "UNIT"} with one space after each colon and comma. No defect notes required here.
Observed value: {"value": 60, "unit": "mm"}
